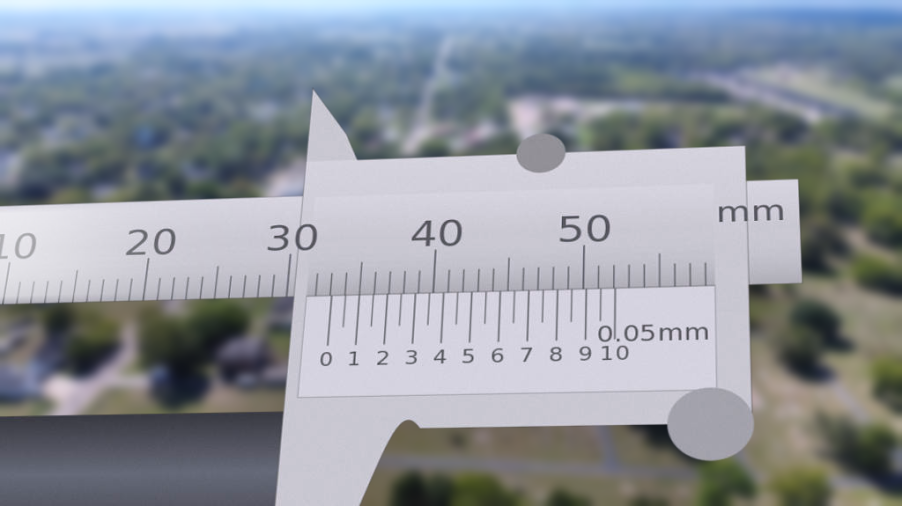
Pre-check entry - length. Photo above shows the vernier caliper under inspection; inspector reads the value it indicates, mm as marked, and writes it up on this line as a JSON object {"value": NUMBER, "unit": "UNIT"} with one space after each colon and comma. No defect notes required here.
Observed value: {"value": 33.1, "unit": "mm"}
